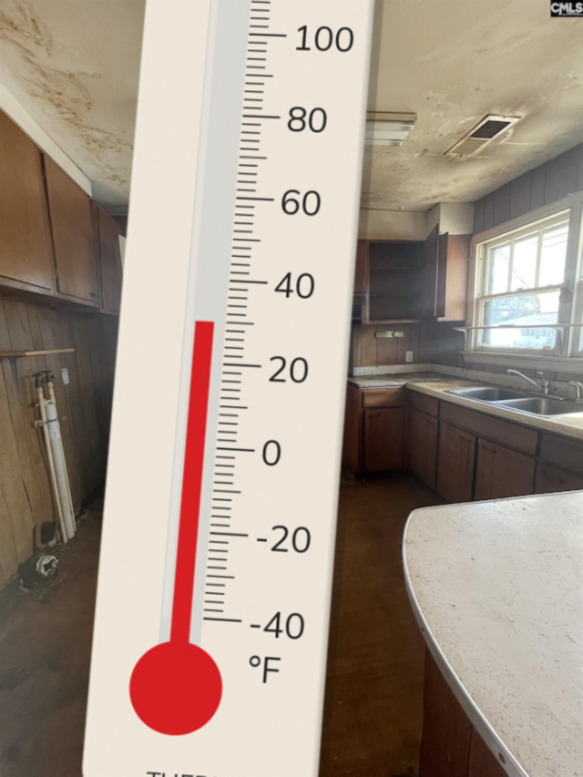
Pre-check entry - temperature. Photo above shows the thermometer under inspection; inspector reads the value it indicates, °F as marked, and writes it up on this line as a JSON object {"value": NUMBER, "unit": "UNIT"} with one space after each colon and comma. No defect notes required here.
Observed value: {"value": 30, "unit": "°F"}
